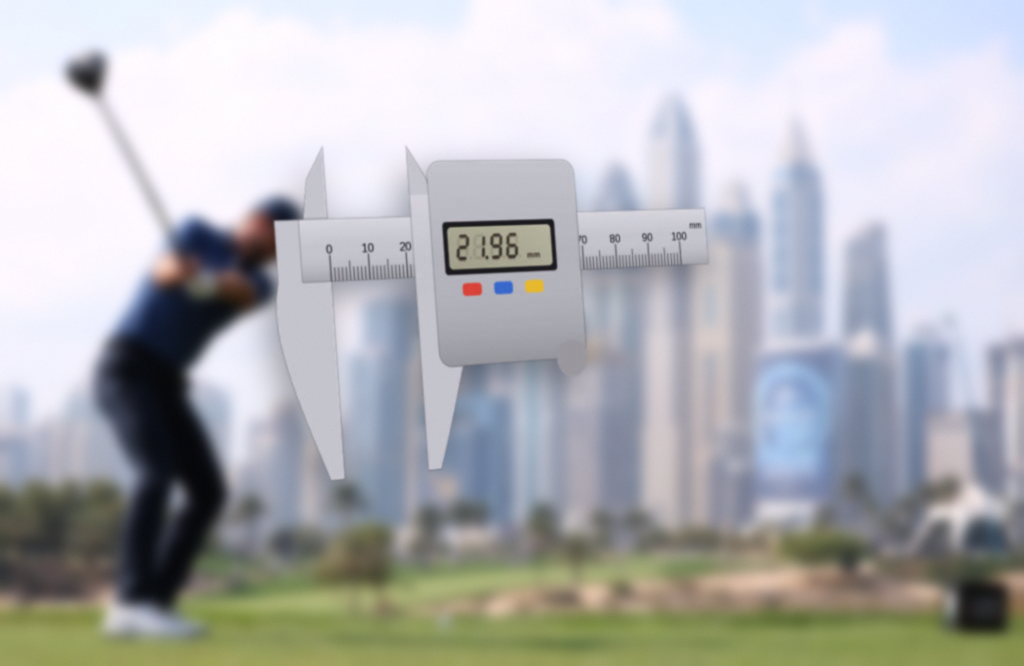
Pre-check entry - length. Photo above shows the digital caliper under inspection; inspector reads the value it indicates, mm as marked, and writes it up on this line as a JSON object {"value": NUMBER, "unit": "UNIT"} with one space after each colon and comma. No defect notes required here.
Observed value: {"value": 21.96, "unit": "mm"}
